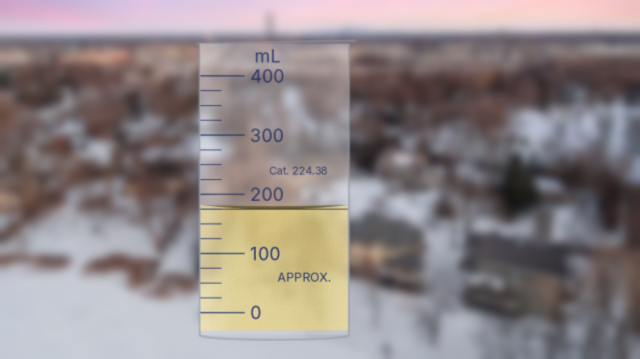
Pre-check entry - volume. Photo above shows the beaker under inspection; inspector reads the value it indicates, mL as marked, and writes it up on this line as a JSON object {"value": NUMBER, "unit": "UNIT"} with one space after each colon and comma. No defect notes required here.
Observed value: {"value": 175, "unit": "mL"}
